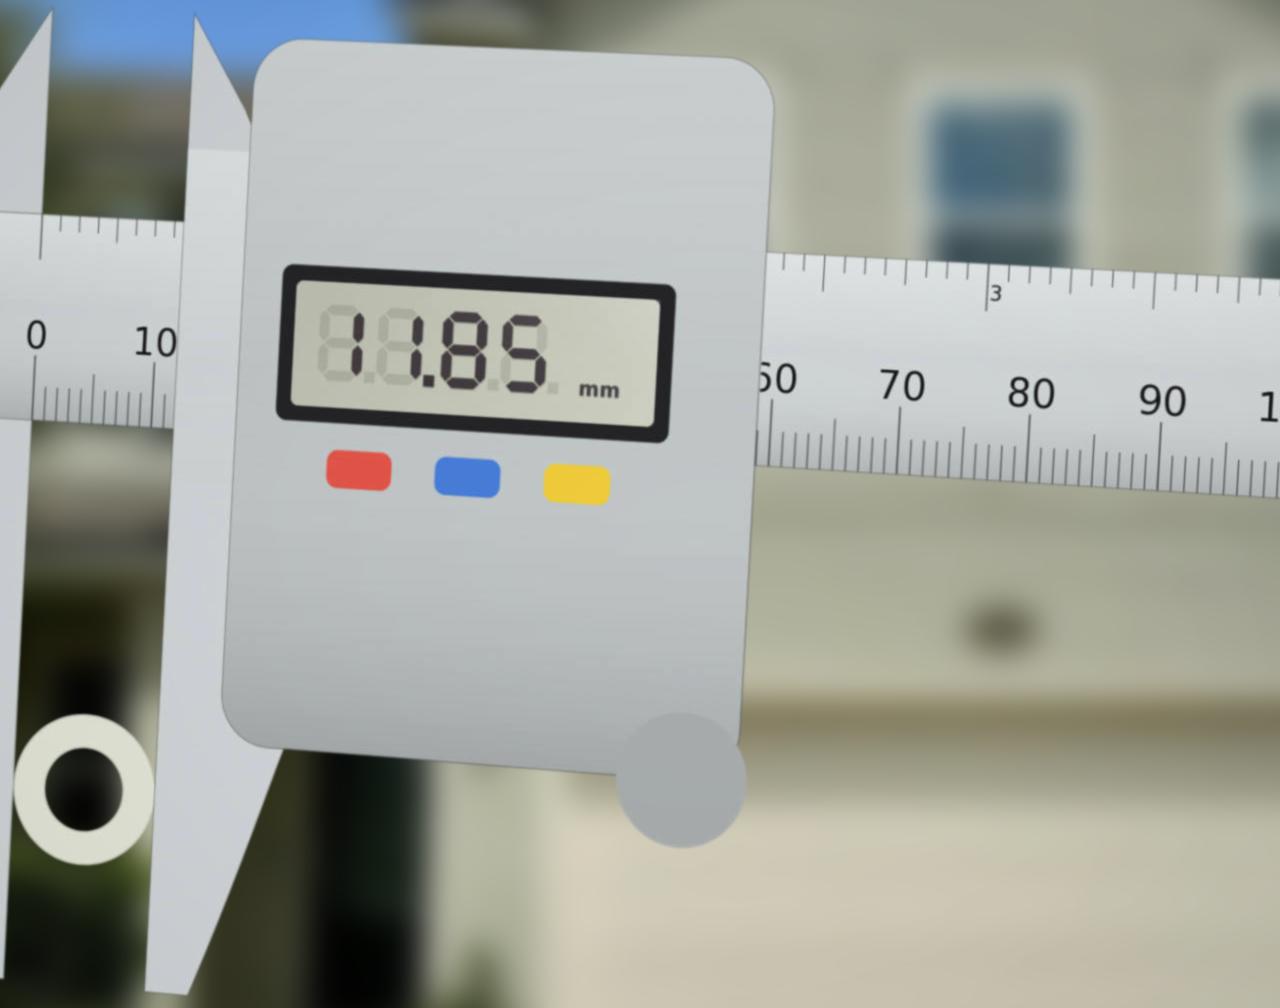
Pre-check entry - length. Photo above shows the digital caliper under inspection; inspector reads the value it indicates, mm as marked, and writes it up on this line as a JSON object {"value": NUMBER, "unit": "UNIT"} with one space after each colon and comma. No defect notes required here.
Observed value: {"value": 11.85, "unit": "mm"}
